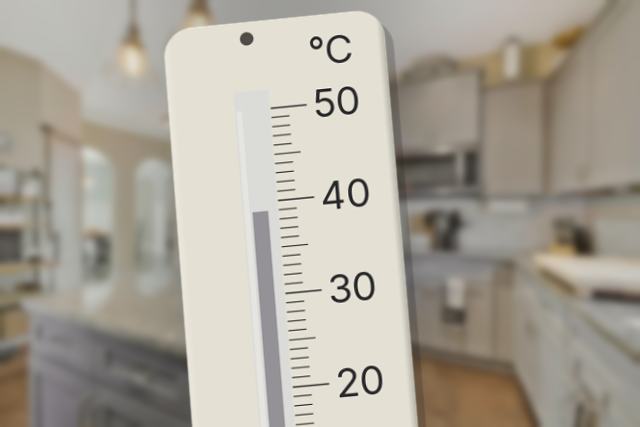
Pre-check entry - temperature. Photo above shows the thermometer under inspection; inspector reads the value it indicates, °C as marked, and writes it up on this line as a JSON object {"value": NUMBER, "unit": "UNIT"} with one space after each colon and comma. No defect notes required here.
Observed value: {"value": 39, "unit": "°C"}
